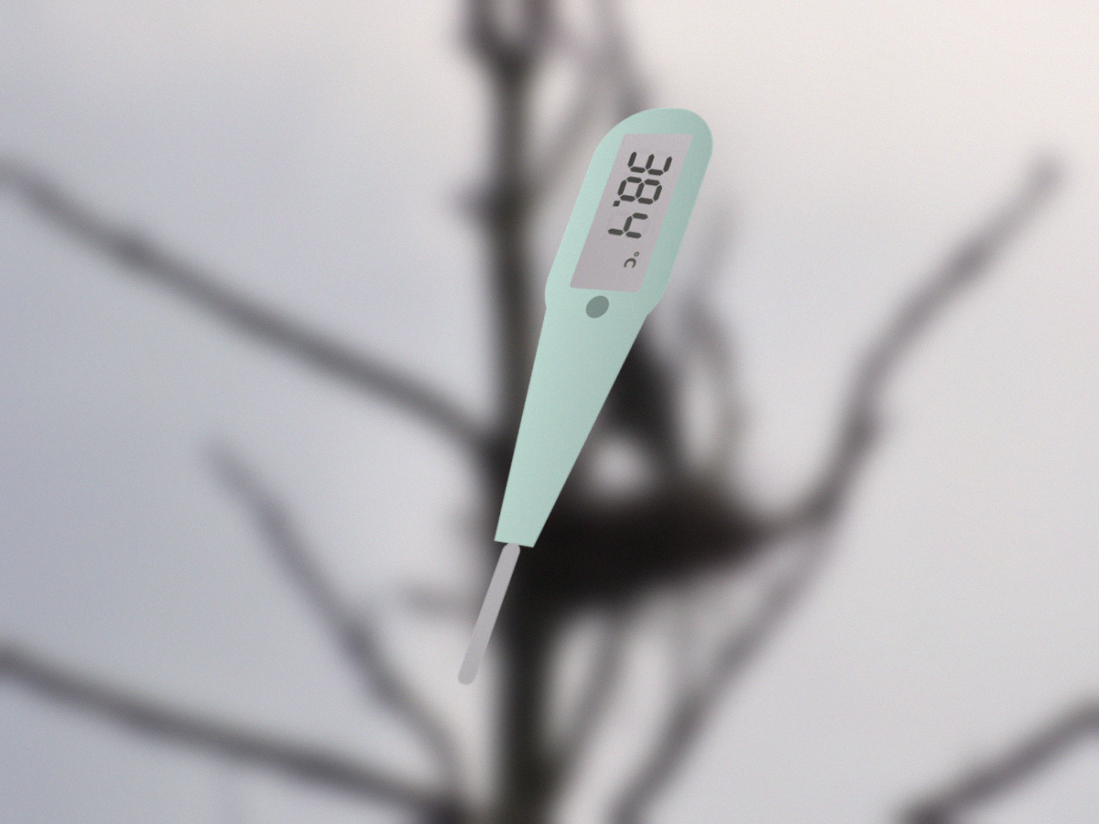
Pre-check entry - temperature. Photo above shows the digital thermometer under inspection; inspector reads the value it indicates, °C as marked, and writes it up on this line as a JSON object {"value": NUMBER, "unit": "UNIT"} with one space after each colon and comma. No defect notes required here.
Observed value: {"value": 38.4, "unit": "°C"}
